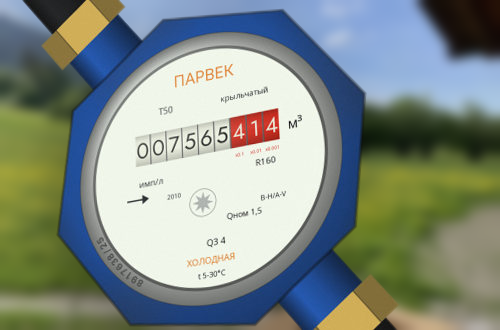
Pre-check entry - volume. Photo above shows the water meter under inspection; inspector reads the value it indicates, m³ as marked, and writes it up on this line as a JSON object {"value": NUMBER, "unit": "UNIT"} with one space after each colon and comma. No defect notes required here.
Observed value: {"value": 7565.414, "unit": "m³"}
